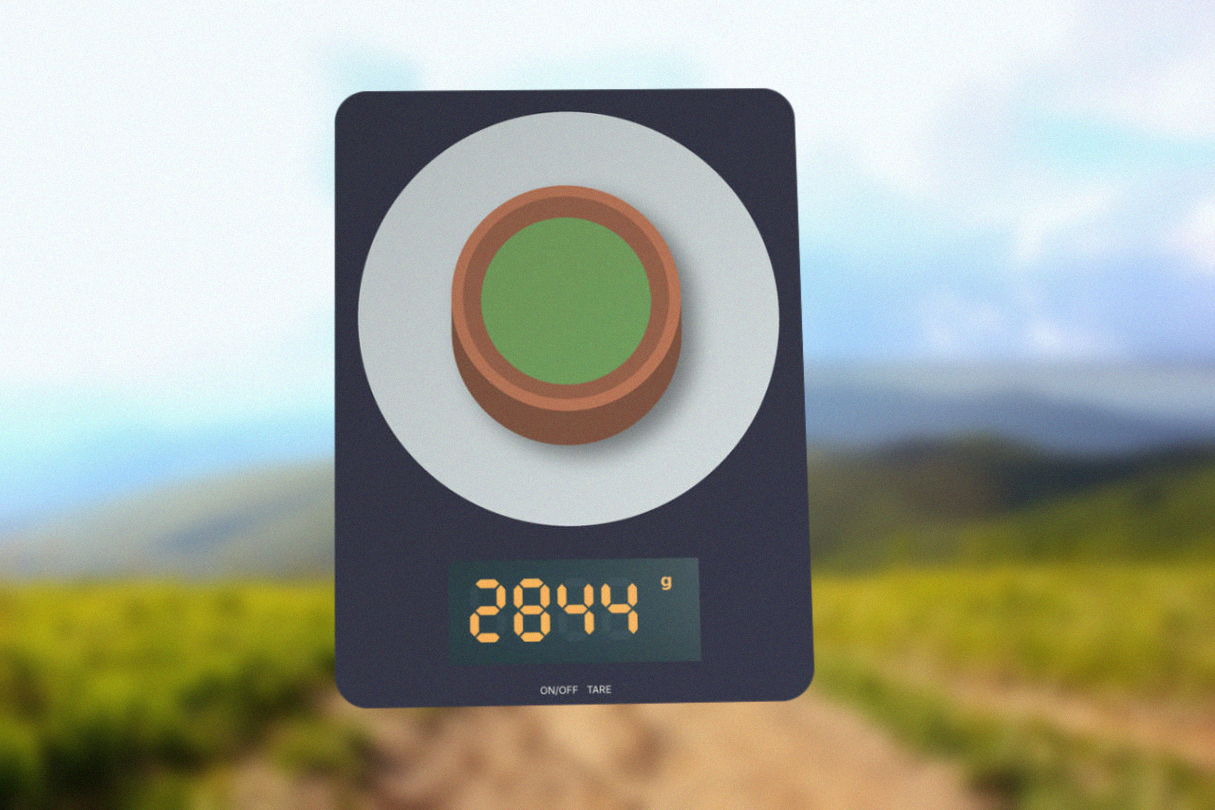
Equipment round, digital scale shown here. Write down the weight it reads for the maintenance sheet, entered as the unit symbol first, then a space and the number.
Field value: g 2844
